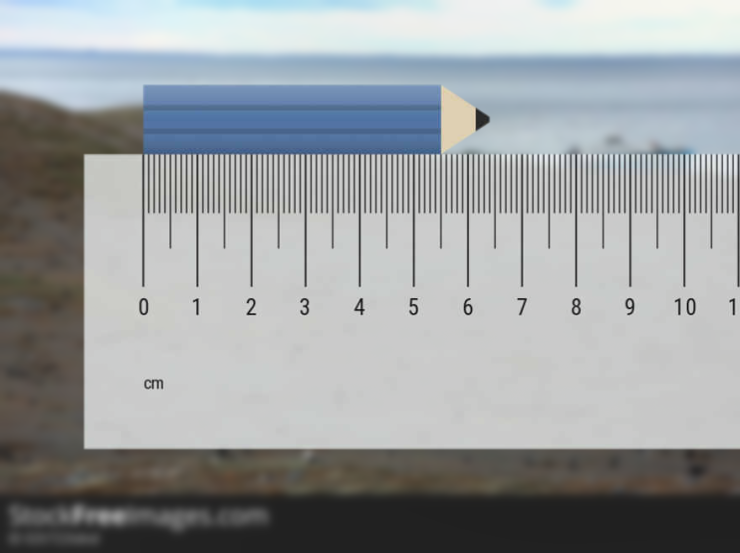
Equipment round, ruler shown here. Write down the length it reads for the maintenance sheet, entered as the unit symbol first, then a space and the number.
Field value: cm 6.4
